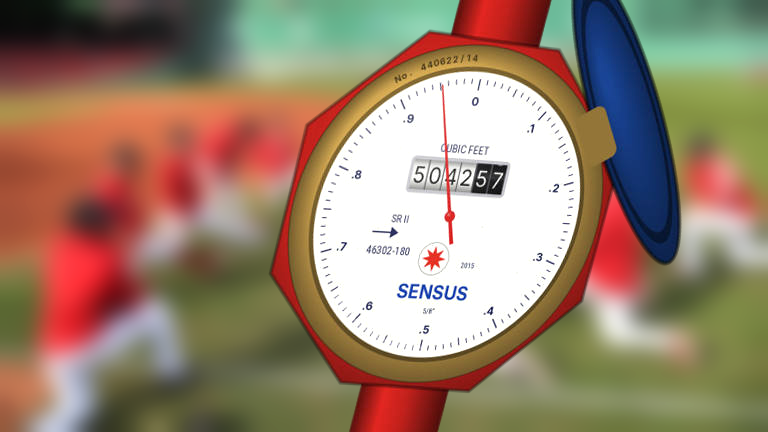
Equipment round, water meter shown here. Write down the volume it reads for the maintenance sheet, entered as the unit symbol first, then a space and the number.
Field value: ft³ 504256.95
